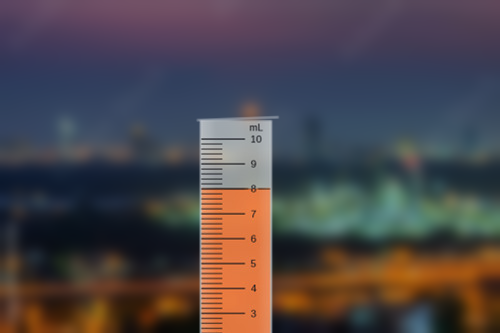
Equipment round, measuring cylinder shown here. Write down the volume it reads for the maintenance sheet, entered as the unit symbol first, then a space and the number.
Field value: mL 8
